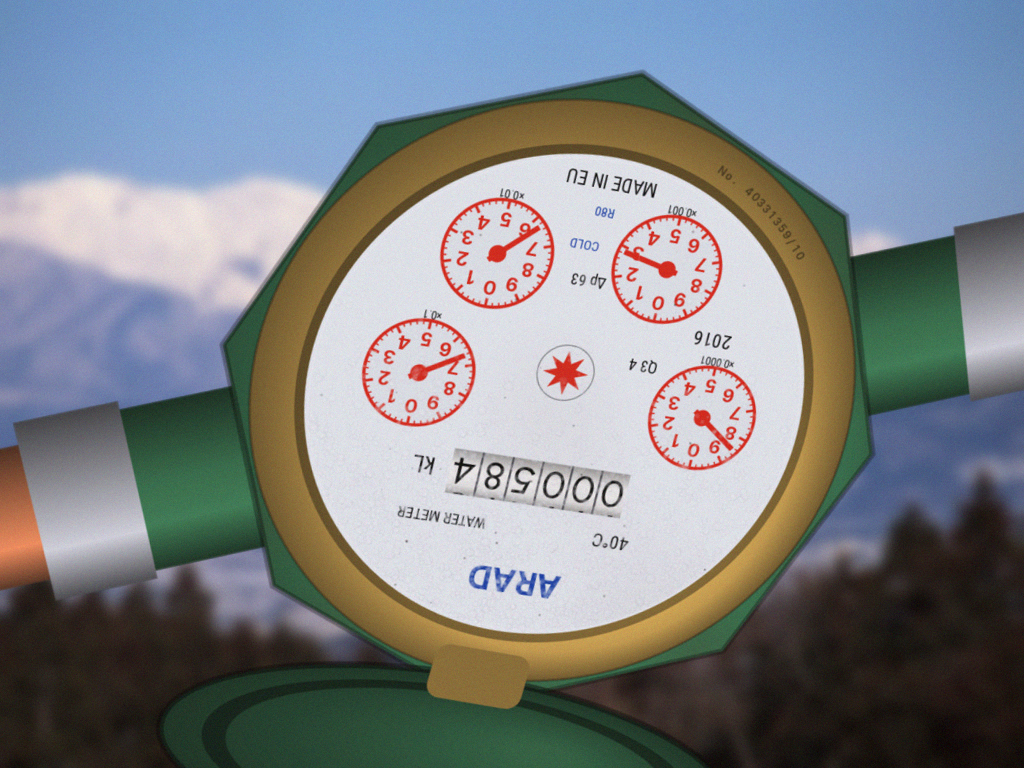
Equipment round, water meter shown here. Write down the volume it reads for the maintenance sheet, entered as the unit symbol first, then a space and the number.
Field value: kL 584.6628
